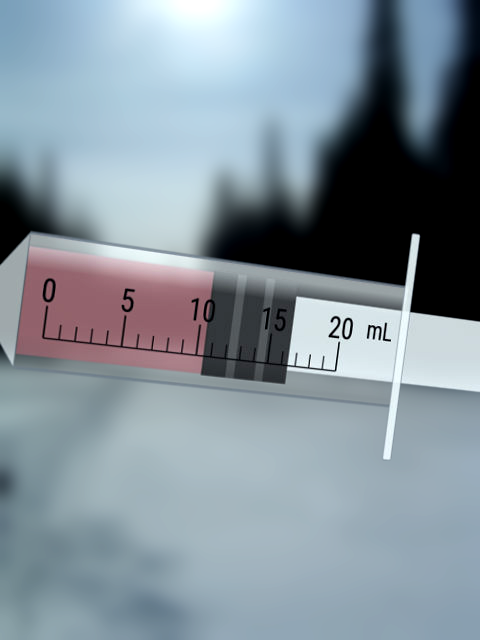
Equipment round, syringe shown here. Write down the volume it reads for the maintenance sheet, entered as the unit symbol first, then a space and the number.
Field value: mL 10.5
